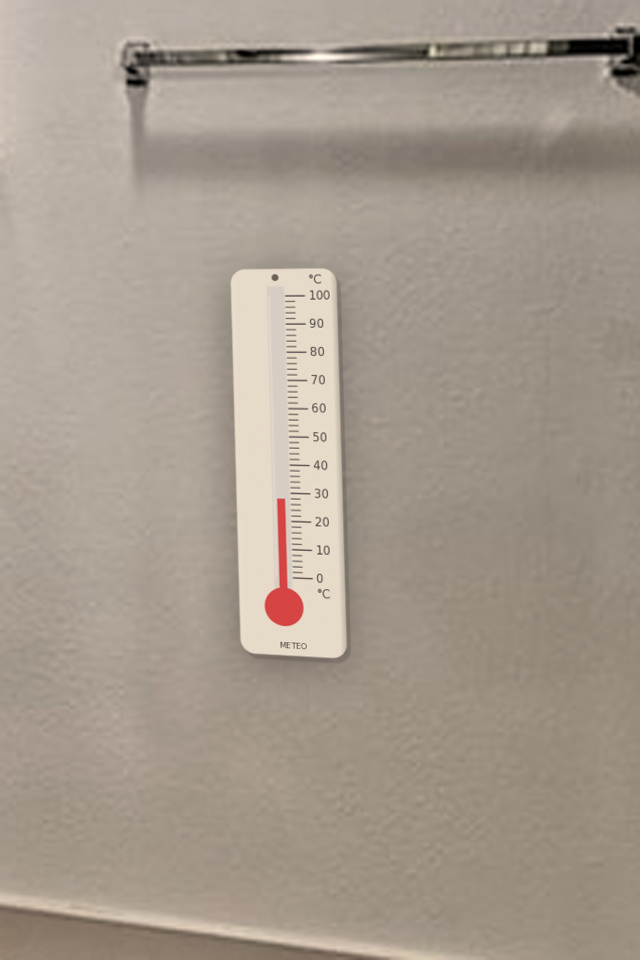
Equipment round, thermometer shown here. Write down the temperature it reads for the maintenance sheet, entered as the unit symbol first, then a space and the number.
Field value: °C 28
